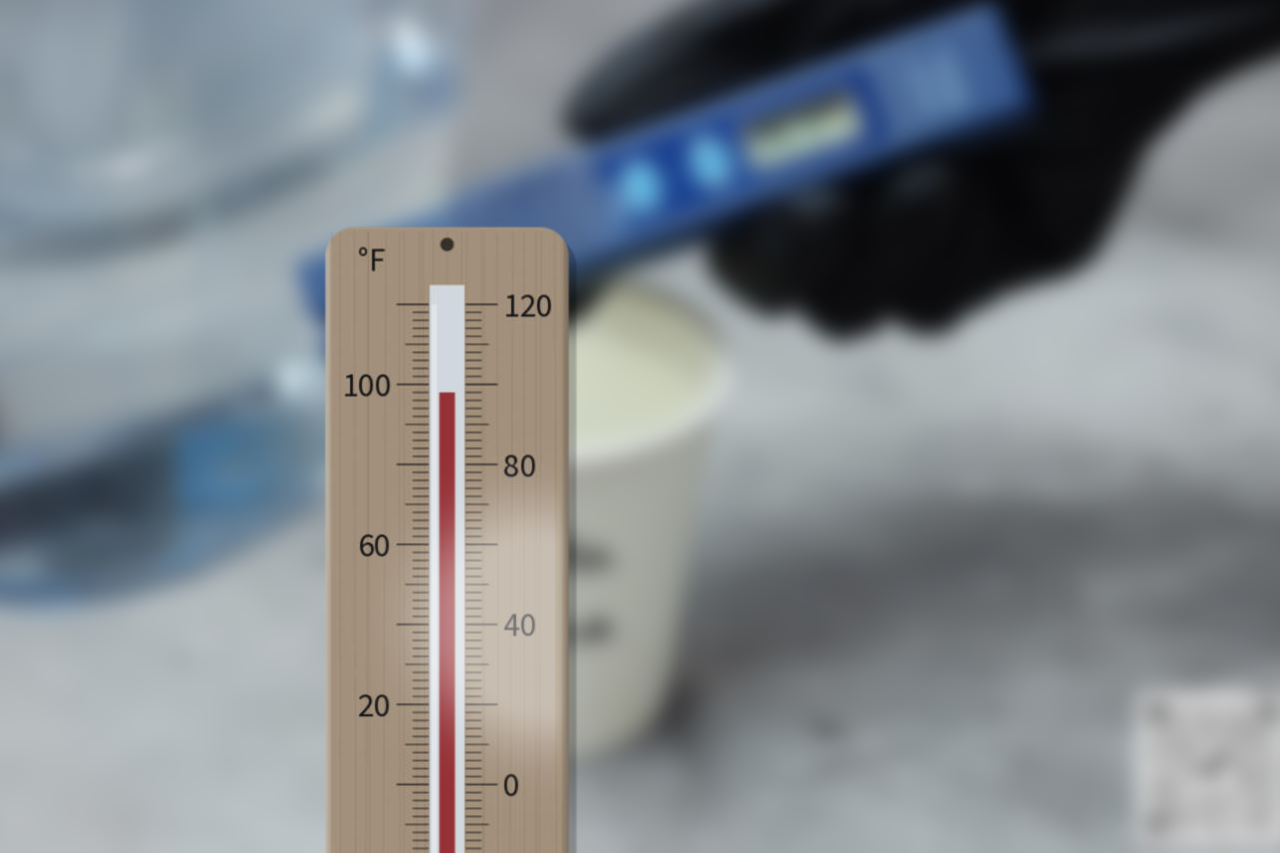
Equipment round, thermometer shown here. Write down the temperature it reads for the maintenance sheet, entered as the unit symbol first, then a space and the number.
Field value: °F 98
